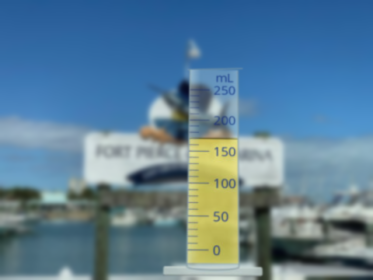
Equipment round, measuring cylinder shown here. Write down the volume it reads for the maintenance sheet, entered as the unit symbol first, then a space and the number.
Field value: mL 170
